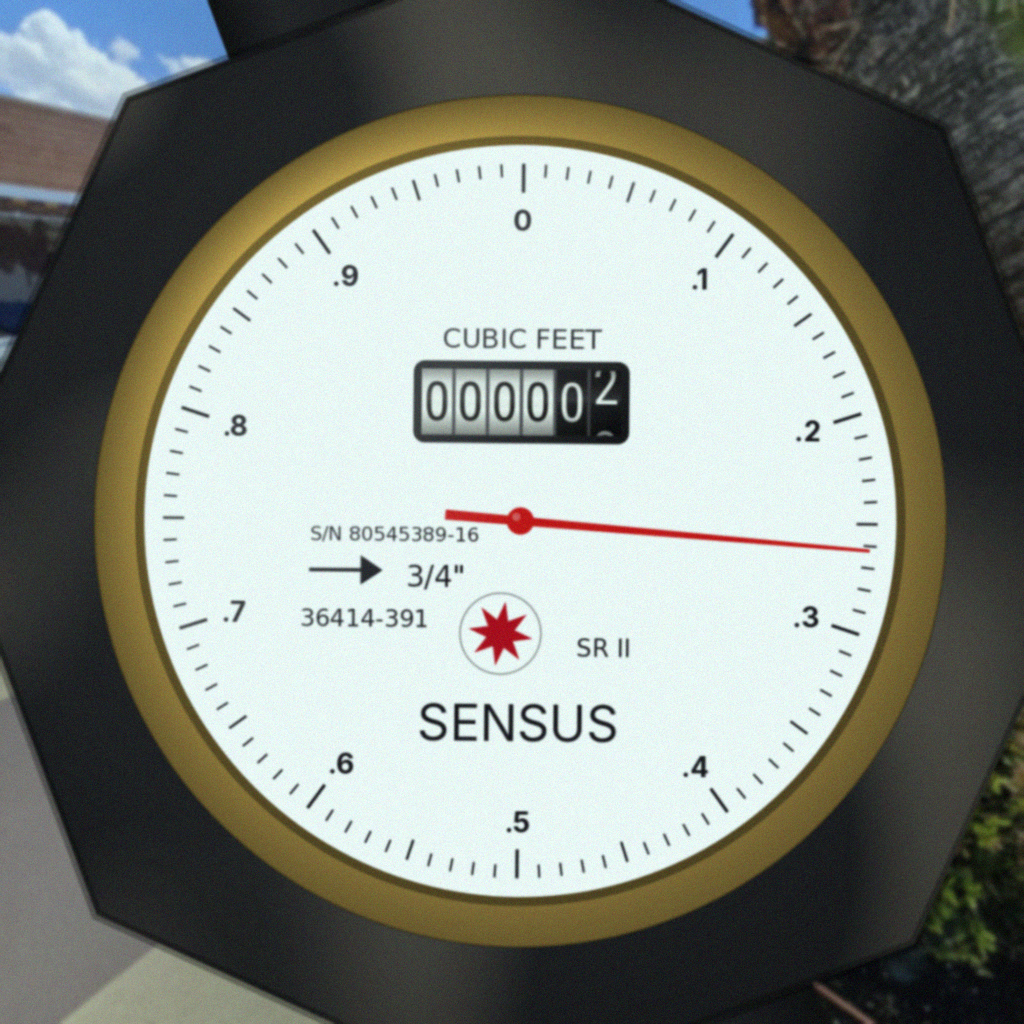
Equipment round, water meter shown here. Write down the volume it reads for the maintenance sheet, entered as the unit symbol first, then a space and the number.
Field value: ft³ 2.26
